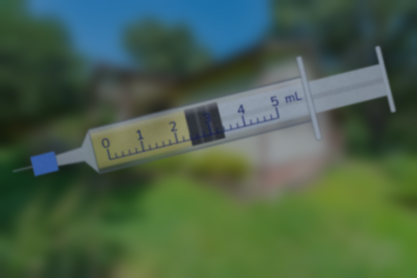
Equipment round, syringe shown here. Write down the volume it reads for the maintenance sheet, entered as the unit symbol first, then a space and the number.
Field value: mL 2.4
